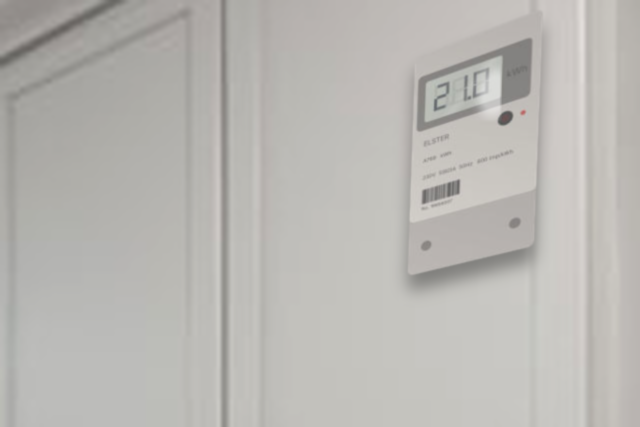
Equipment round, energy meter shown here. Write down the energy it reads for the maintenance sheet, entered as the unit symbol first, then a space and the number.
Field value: kWh 21.0
